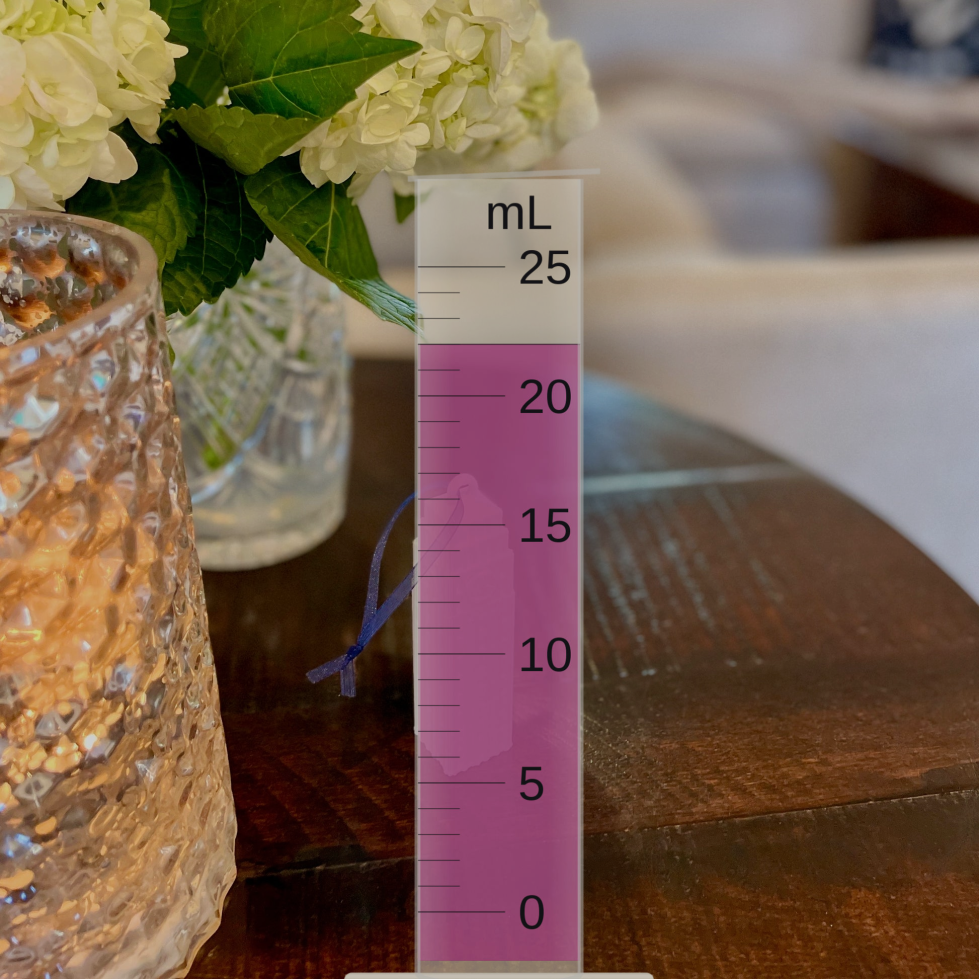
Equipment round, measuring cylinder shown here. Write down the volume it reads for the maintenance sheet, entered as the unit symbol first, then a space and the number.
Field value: mL 22
